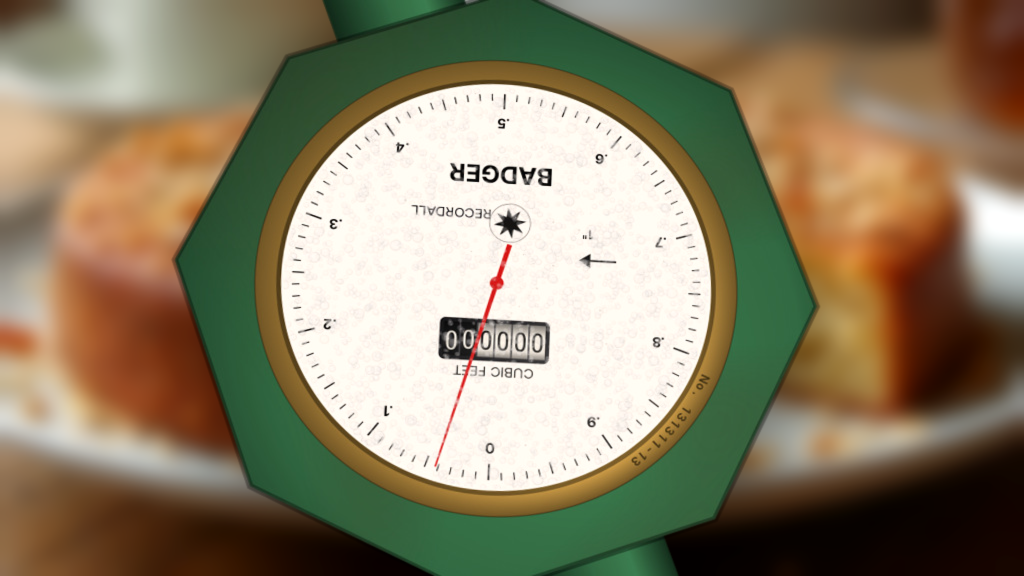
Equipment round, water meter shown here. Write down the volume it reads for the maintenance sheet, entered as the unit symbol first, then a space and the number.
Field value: ft³ 0.04
